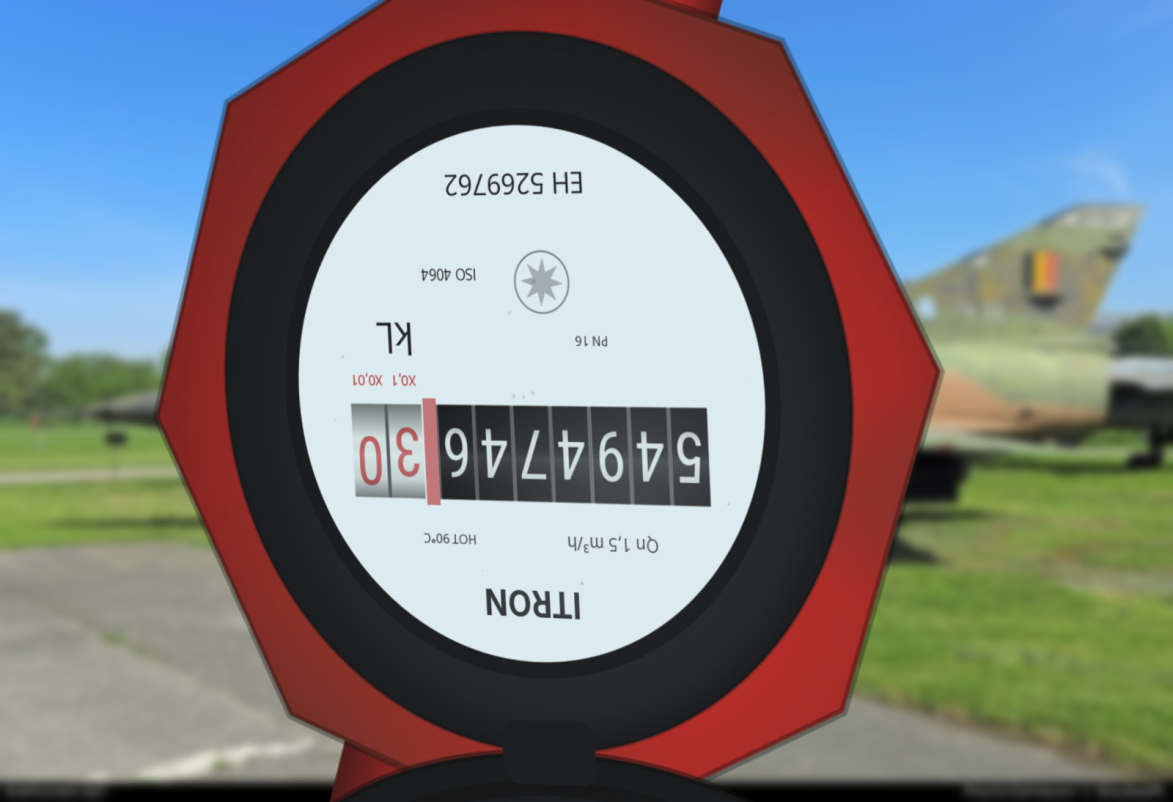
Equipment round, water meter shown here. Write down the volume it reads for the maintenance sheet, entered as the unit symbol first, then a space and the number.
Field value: kL 5494746.30
